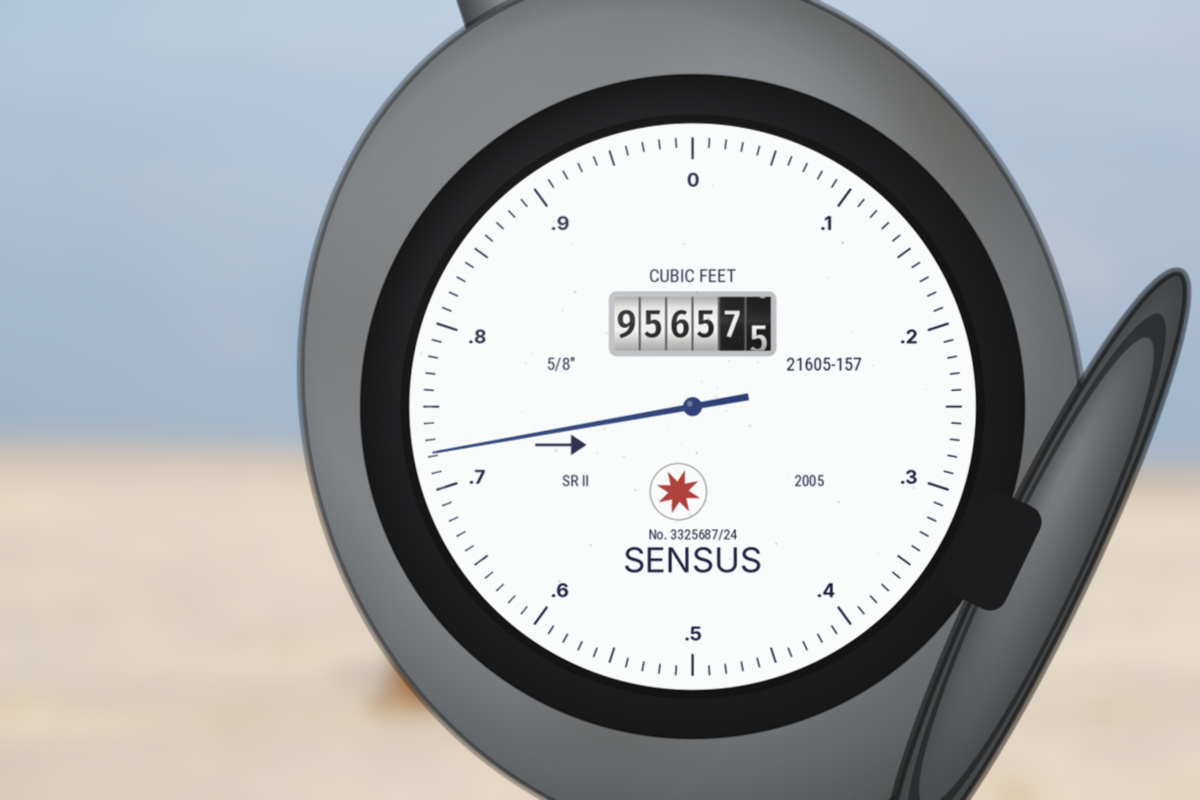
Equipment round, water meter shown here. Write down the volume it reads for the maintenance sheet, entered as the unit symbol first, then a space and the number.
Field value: ft³ 956574.72
